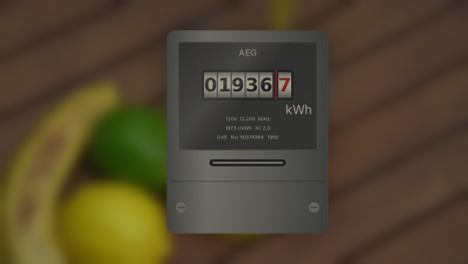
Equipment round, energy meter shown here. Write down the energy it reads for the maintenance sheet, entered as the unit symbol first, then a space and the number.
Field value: kWh 1936.7
